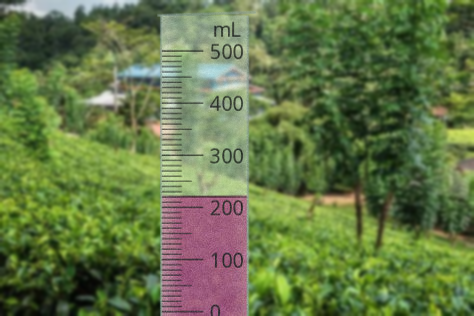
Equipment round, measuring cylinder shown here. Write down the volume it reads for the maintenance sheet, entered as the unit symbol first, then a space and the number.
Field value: mL 220
